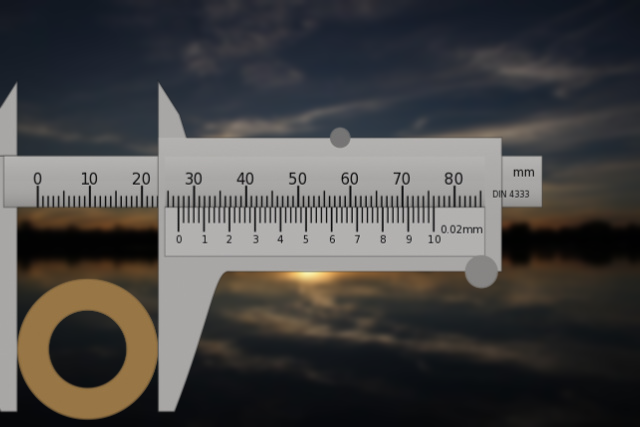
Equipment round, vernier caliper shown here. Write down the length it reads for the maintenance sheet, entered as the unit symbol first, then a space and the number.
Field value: mm 27.0
